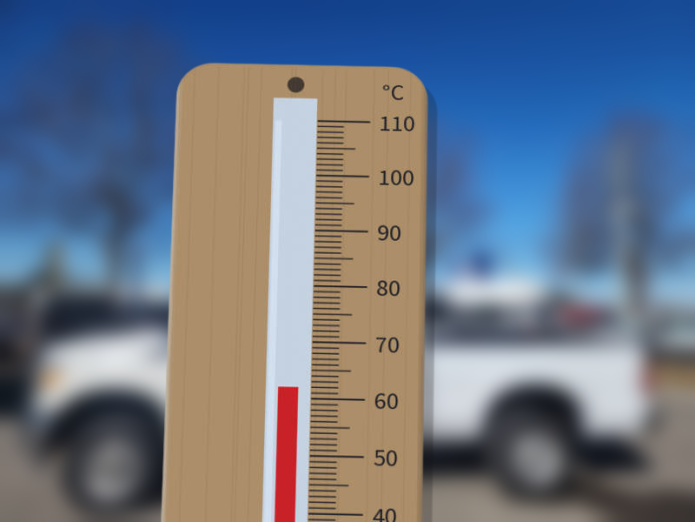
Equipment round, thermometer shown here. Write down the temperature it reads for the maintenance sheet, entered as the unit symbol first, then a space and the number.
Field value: °C 62
